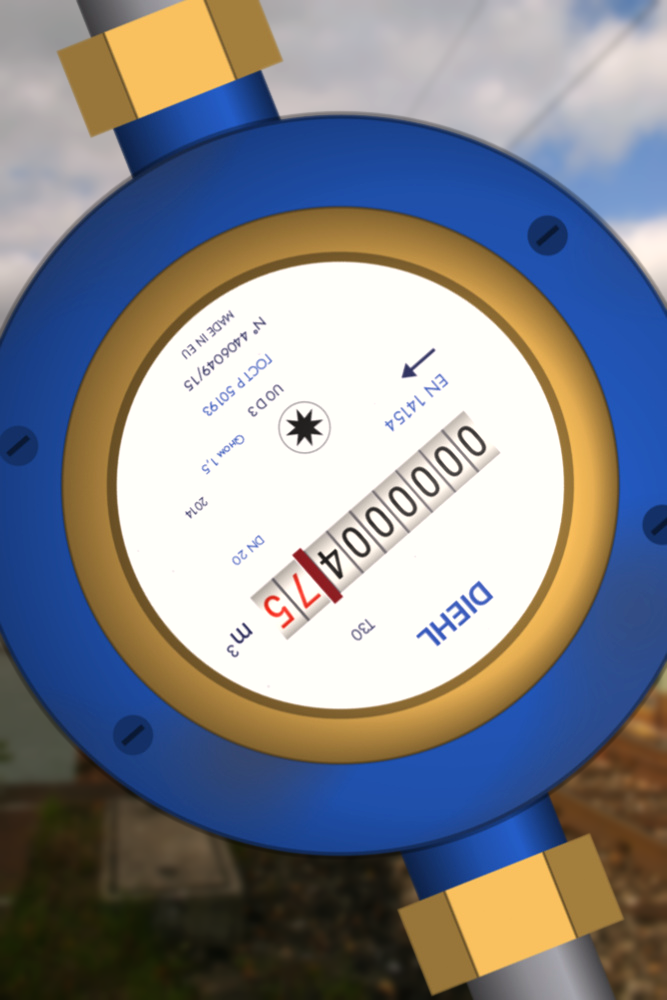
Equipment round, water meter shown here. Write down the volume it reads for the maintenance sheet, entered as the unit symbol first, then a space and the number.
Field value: m³ 4.75
